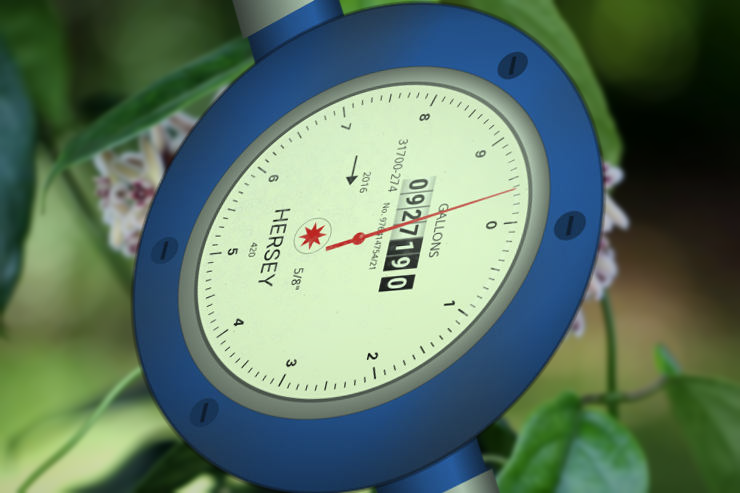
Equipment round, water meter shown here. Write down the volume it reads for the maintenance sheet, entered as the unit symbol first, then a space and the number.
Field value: gal 927189.6
